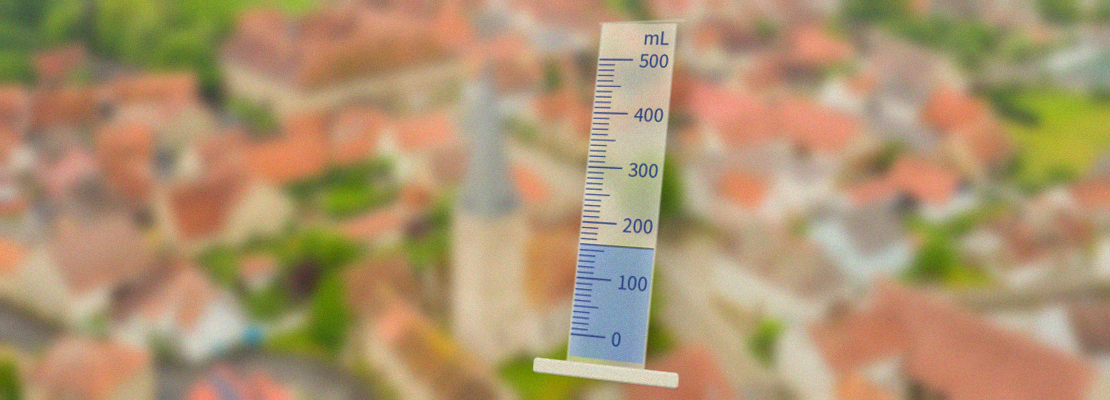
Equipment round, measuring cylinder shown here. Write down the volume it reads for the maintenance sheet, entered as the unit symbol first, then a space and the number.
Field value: mL 160
